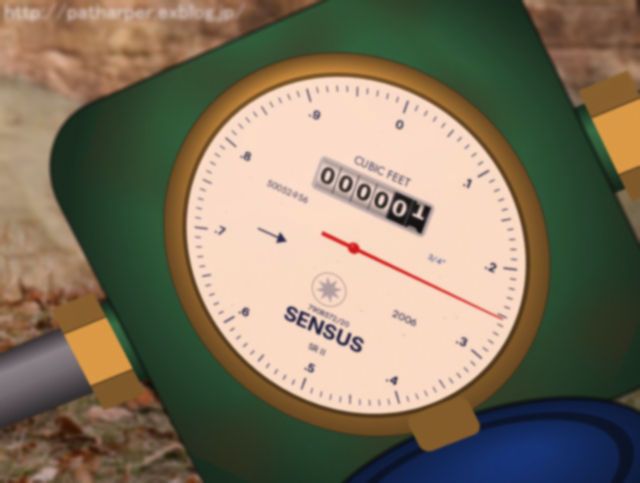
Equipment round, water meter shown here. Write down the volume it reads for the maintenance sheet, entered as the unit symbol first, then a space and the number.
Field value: ft³ 1.25
